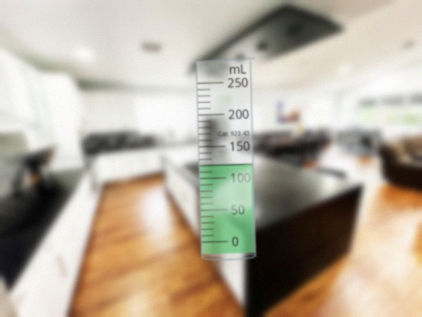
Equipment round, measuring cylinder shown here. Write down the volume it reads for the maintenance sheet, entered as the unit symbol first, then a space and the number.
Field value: mL 120
